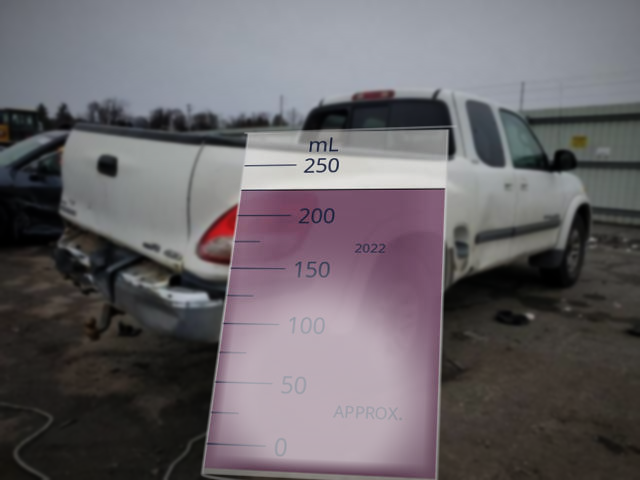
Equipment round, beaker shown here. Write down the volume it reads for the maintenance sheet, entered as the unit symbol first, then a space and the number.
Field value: mL 225
